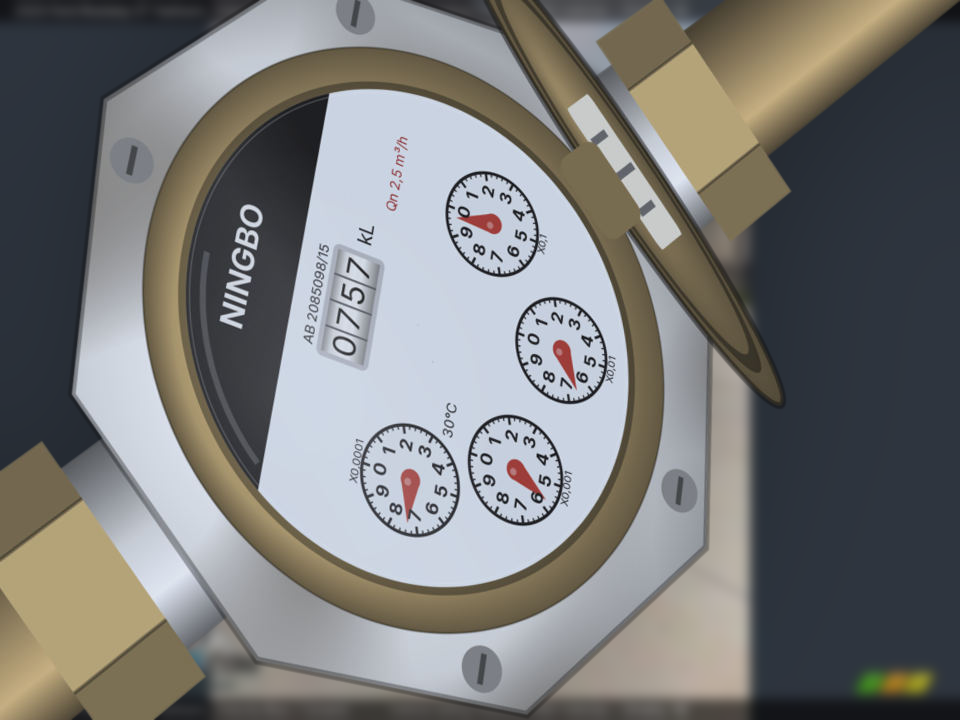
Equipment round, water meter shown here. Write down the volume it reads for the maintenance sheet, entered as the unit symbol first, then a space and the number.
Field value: kL 756.9657
